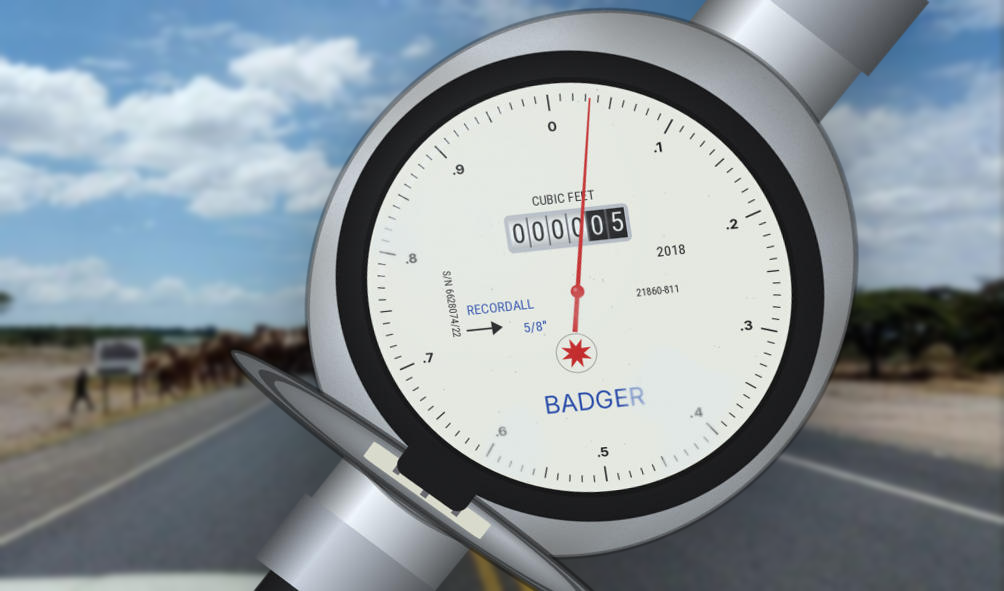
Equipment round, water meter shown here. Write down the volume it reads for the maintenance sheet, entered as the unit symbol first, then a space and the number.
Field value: ft³ 5.03
